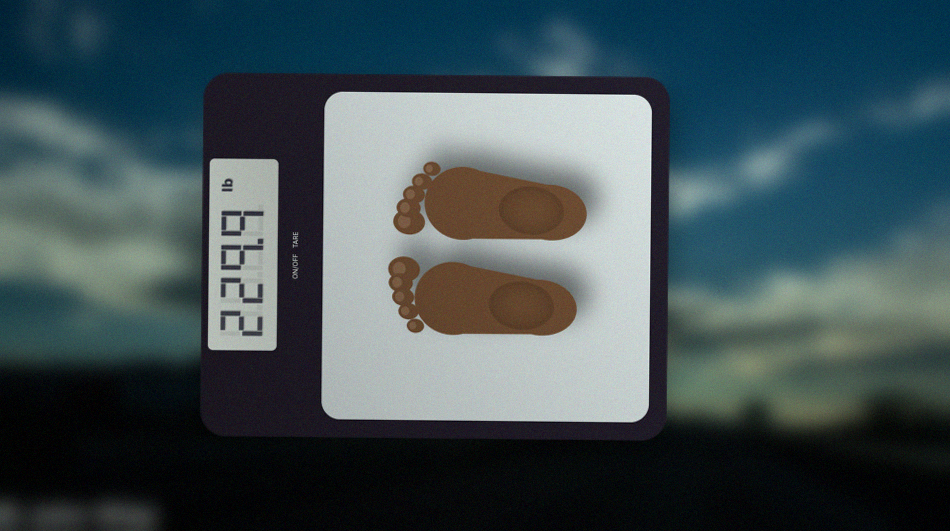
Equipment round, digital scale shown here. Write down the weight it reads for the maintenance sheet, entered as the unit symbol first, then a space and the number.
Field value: lb 229.9
